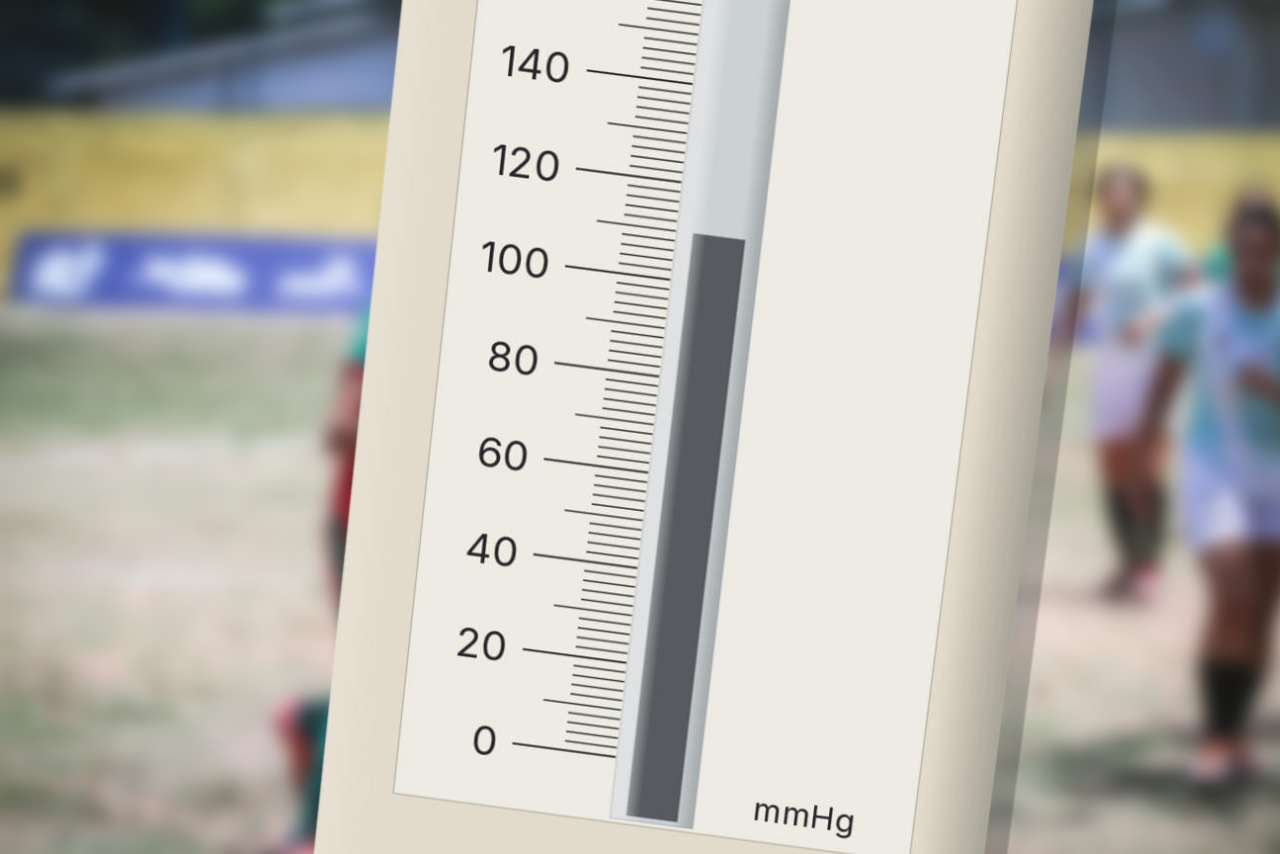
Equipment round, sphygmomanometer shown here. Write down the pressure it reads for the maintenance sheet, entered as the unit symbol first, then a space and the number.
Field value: mmHg 110
